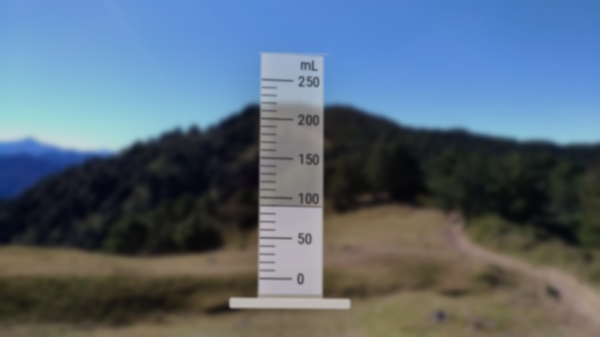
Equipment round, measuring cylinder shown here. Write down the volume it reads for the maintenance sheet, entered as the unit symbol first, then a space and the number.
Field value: mL 90
